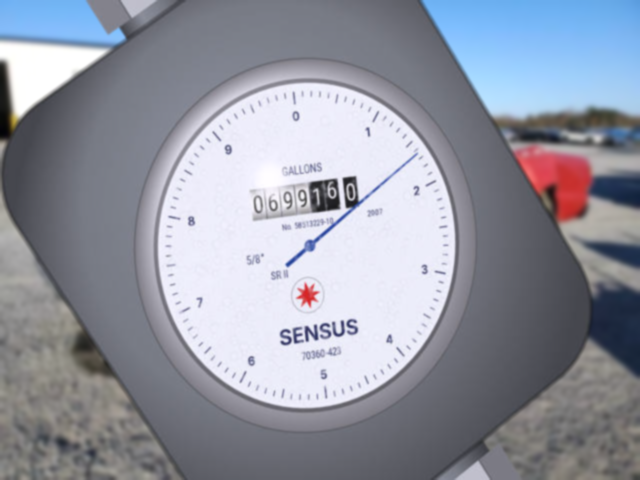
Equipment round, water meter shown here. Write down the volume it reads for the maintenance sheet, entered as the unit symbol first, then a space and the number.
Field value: gal 699161.6
